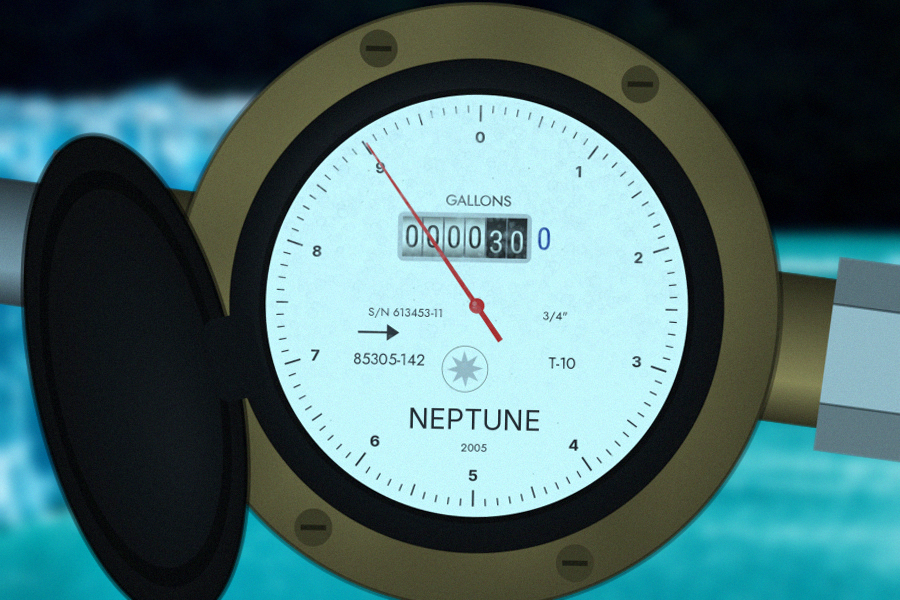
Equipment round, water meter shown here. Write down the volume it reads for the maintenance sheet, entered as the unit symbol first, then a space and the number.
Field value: gal 299.0
